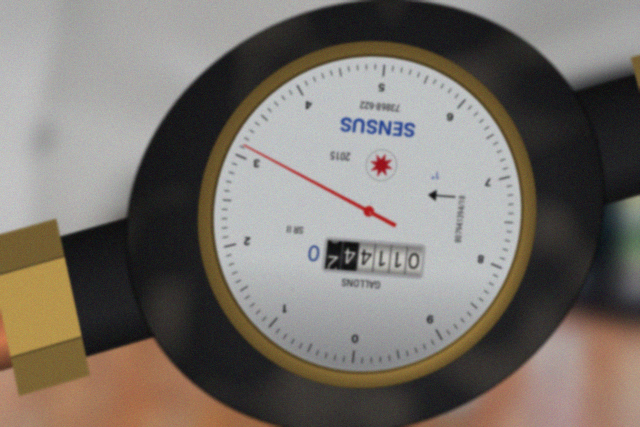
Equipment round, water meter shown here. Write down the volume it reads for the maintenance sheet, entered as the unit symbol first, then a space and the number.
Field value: gal 114423.1
